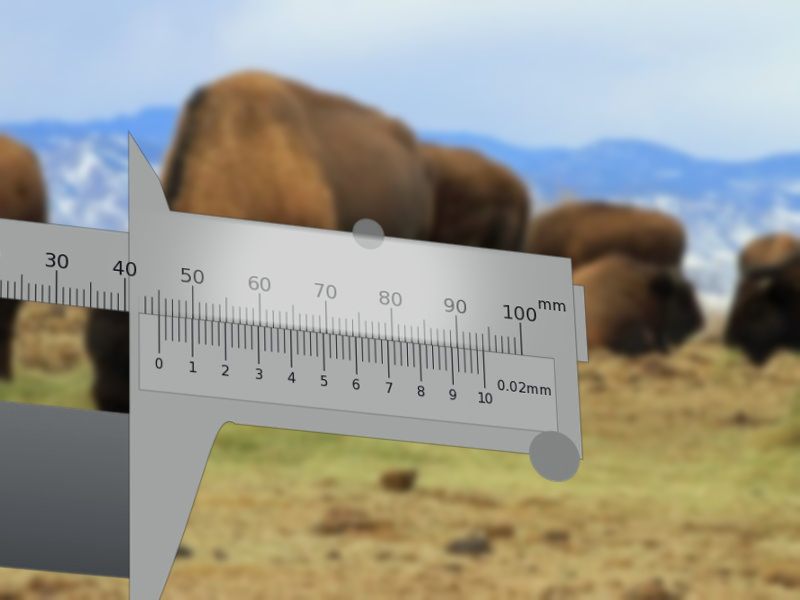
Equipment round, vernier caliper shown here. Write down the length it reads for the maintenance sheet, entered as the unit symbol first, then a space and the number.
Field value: mm 45.0
